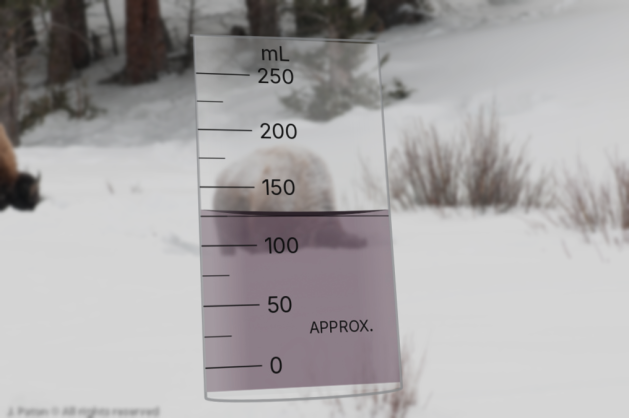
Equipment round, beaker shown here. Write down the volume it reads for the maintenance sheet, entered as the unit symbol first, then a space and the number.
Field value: mL 125
